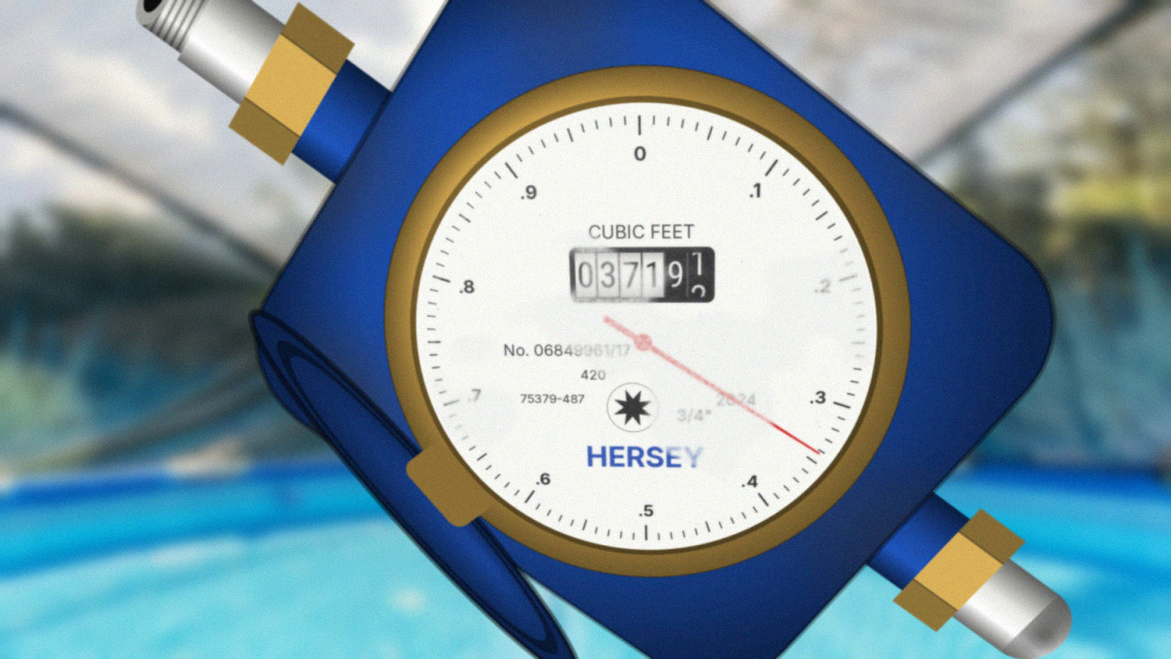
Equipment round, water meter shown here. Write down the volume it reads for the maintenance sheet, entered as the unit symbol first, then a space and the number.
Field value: ft³ 37191.34
